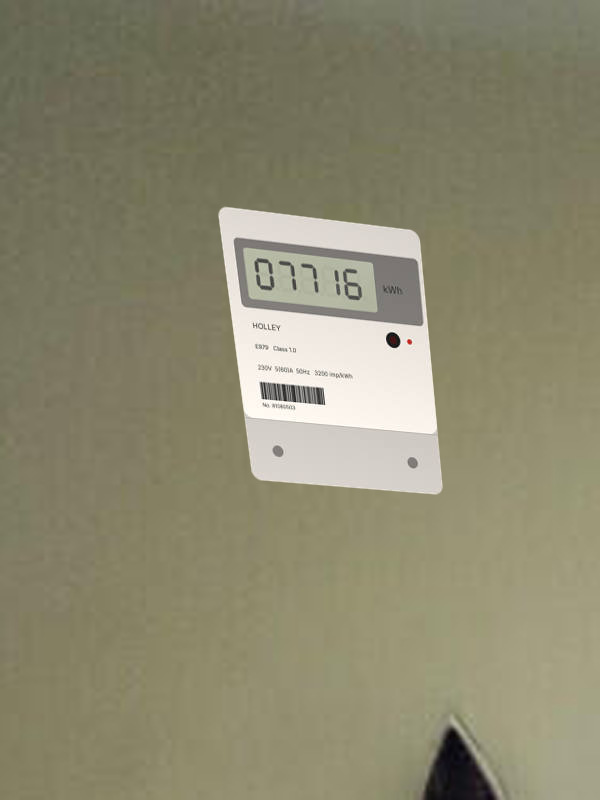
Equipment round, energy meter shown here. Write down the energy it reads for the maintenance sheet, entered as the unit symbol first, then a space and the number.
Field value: kWh 7716
